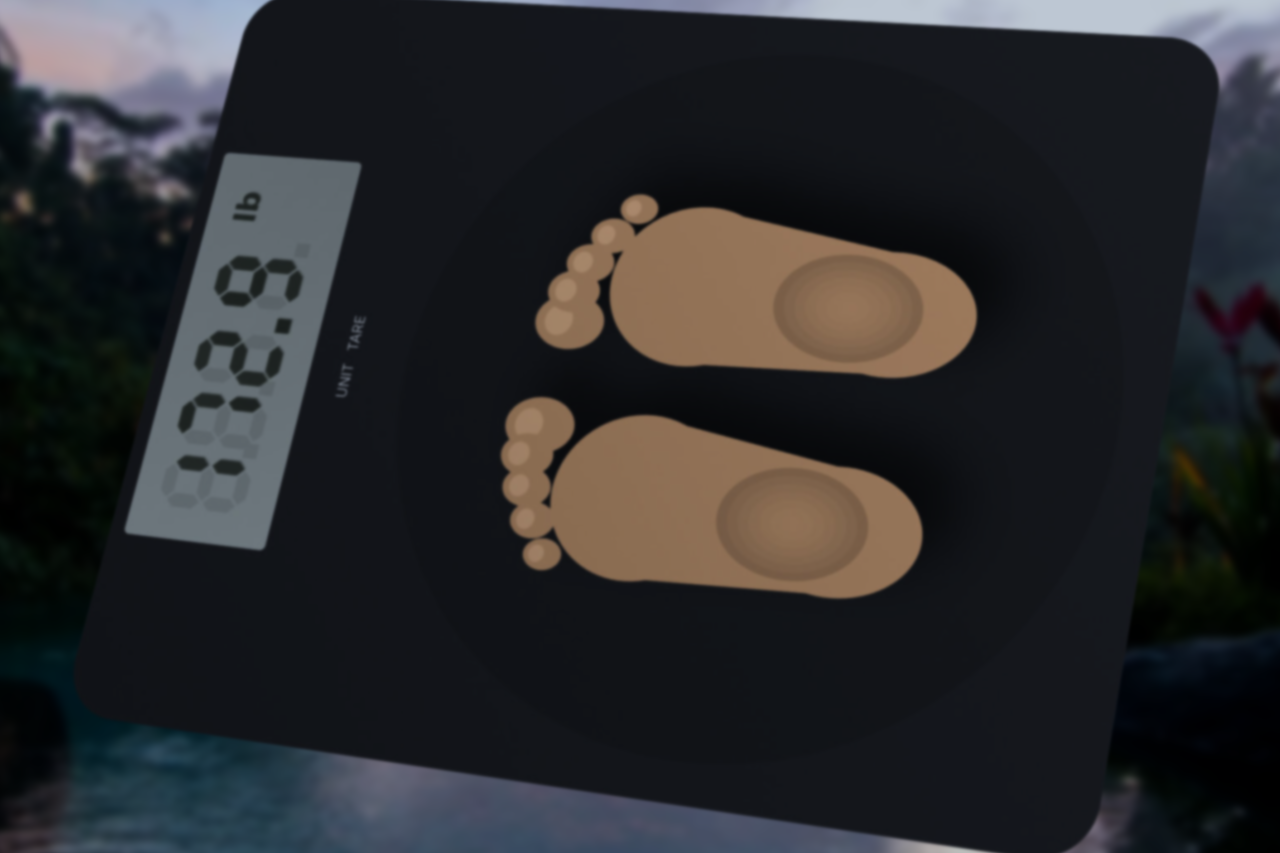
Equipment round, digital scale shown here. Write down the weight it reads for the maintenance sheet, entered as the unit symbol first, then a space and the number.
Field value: lb 172.9
